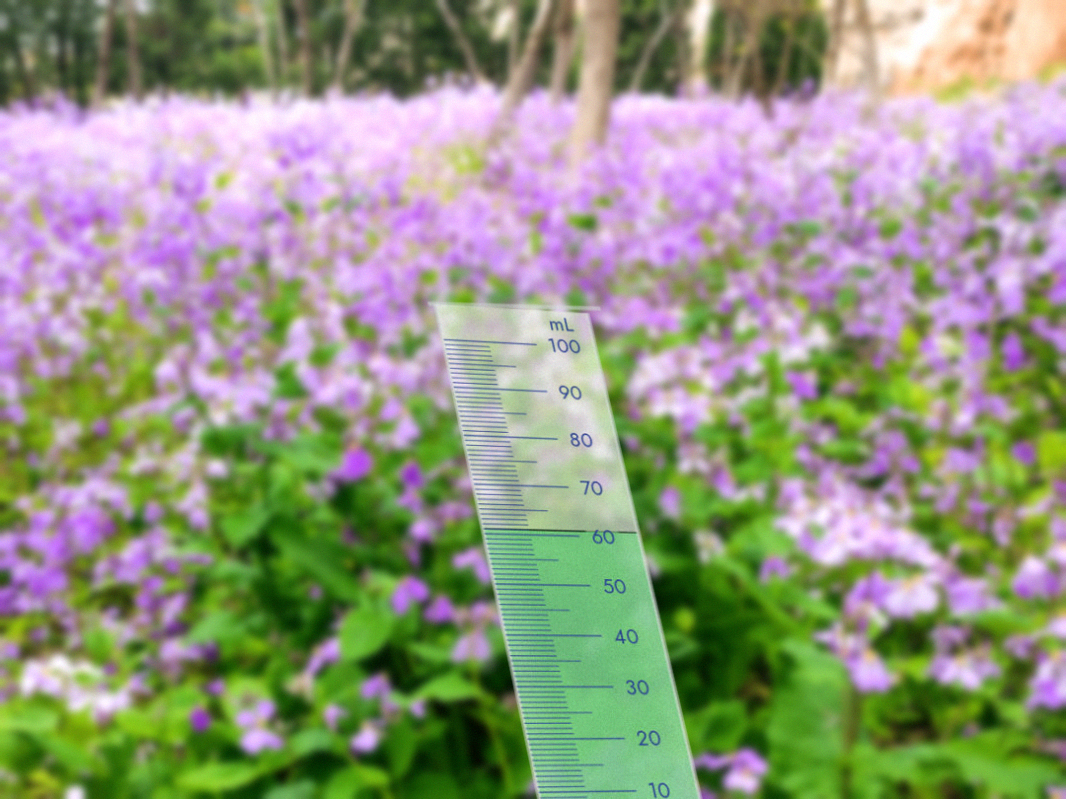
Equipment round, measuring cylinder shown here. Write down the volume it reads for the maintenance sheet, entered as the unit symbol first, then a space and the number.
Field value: mL 61
